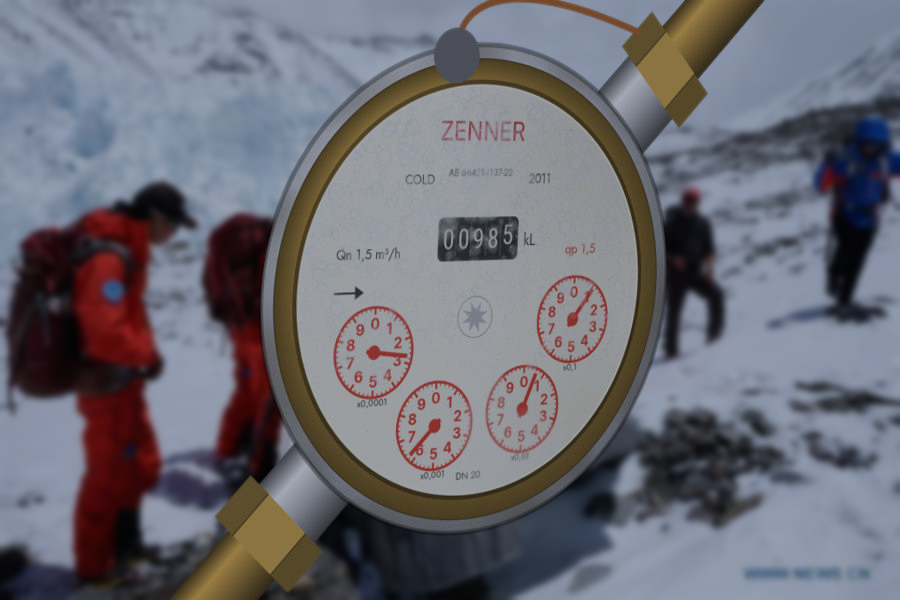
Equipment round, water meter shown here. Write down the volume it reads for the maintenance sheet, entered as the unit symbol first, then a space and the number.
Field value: kL 985.1062
